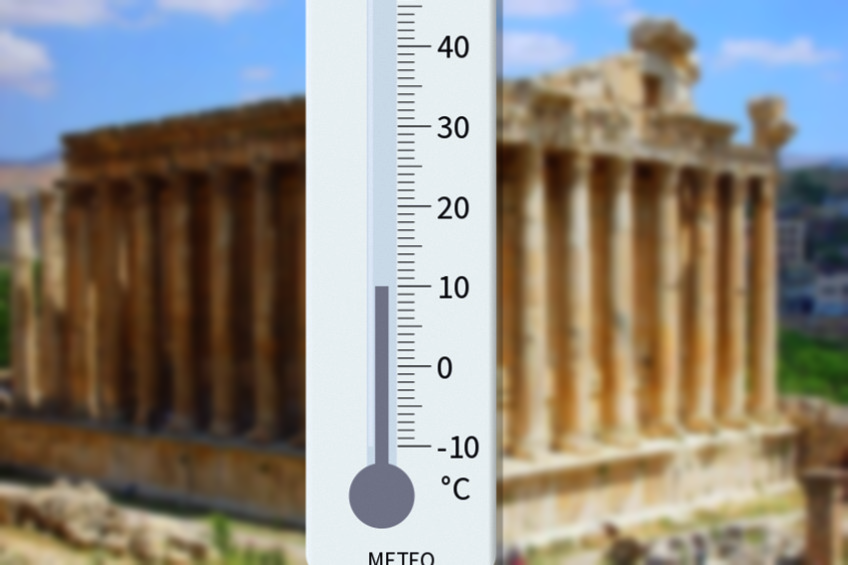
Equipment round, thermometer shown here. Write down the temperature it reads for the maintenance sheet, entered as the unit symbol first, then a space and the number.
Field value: °C 10
